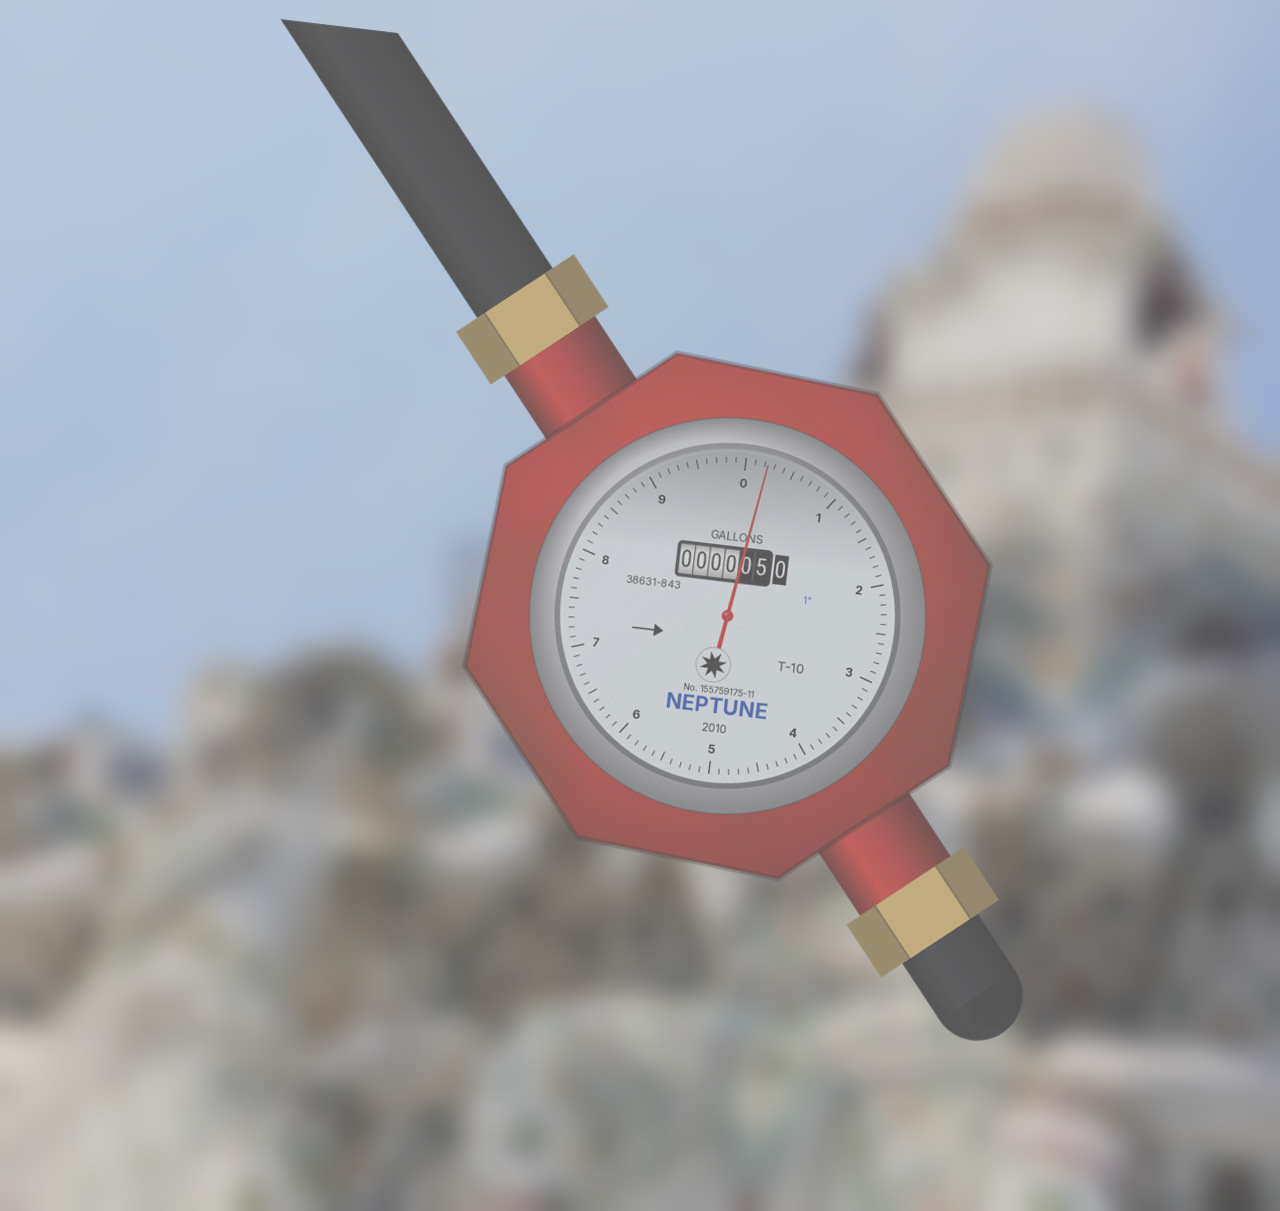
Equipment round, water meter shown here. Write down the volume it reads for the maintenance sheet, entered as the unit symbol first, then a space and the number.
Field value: gal 50.2
